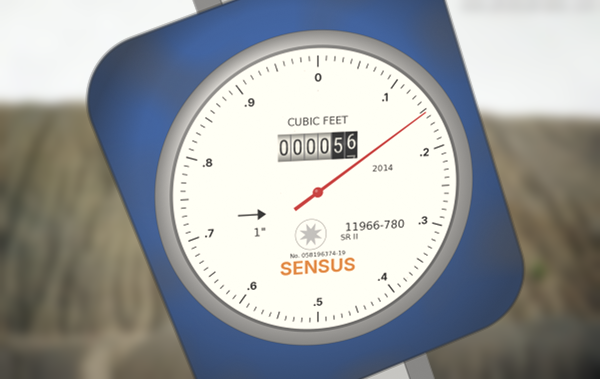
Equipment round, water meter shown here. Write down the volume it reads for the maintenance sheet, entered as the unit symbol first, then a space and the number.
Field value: ft³ 56.15
